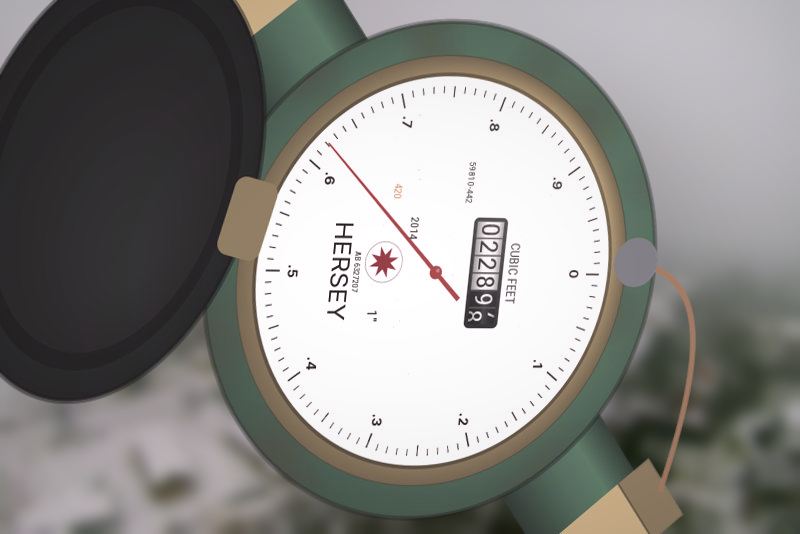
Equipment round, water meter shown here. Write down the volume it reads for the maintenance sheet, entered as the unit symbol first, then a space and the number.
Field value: ft³ 22897.62
